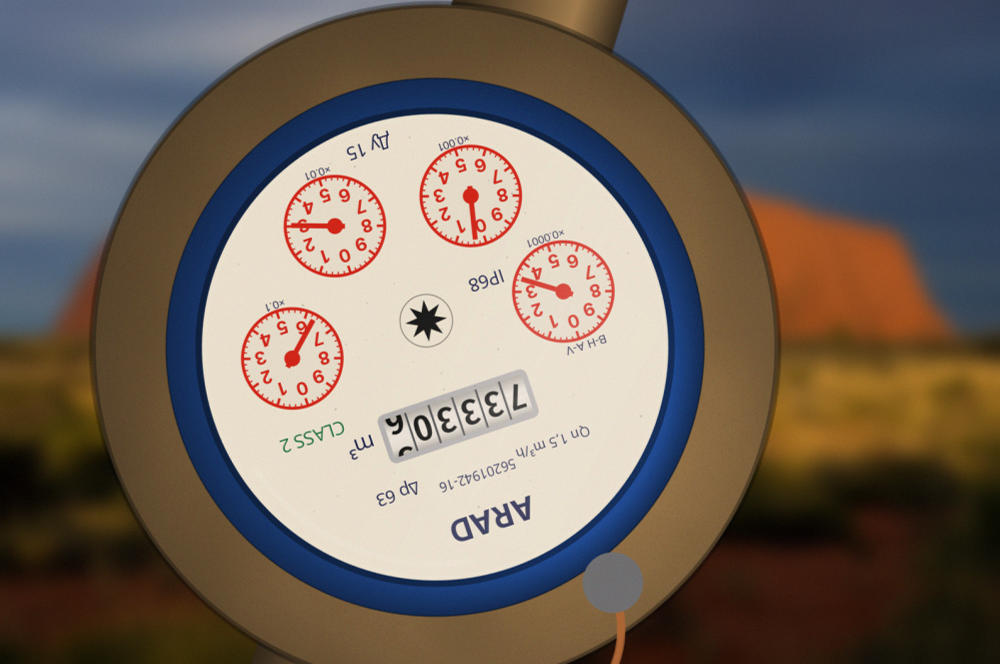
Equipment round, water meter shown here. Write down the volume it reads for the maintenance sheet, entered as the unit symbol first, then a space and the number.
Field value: m³ 733305.6303
